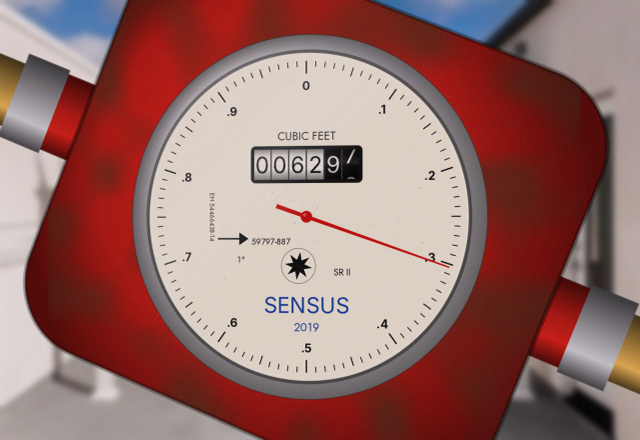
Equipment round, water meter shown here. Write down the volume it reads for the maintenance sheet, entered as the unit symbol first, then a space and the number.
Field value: ft³ 6297.30
